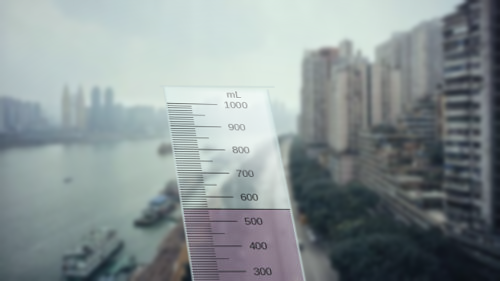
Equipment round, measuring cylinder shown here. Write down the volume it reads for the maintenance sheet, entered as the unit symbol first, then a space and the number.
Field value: mL 550
